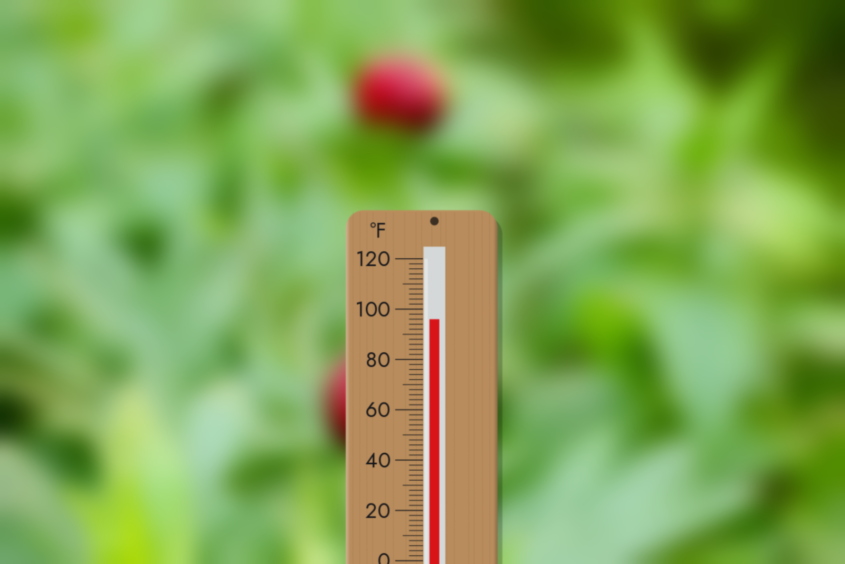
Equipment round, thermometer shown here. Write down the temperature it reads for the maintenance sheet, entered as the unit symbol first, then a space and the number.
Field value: °F 96
